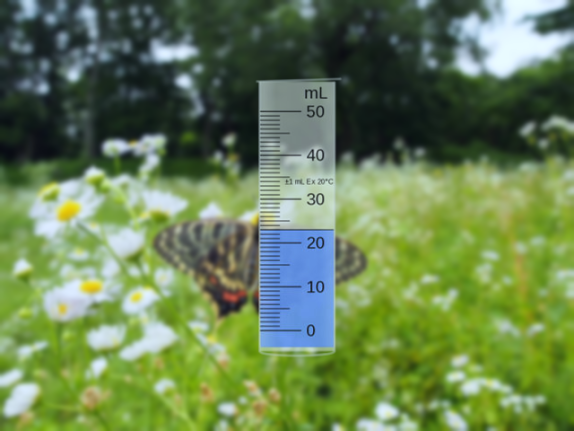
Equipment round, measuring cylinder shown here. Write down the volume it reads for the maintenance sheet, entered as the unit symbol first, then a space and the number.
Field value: mL 23
